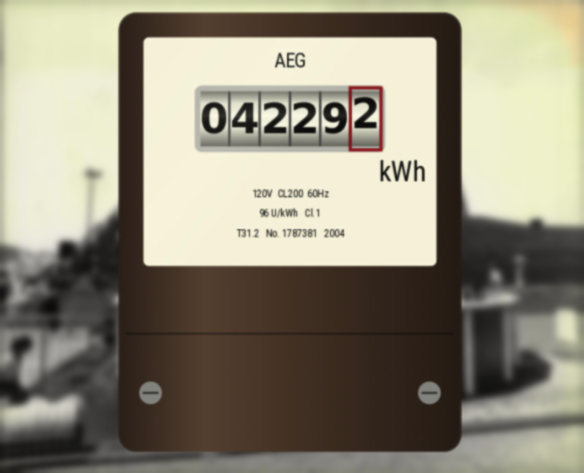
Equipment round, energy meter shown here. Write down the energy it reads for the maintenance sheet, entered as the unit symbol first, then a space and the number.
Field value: kWh 4229.2
